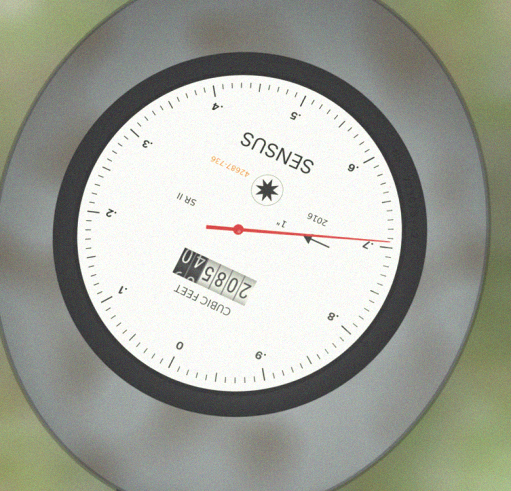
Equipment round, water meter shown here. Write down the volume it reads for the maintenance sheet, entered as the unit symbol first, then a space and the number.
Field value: ft³ 208539.69
